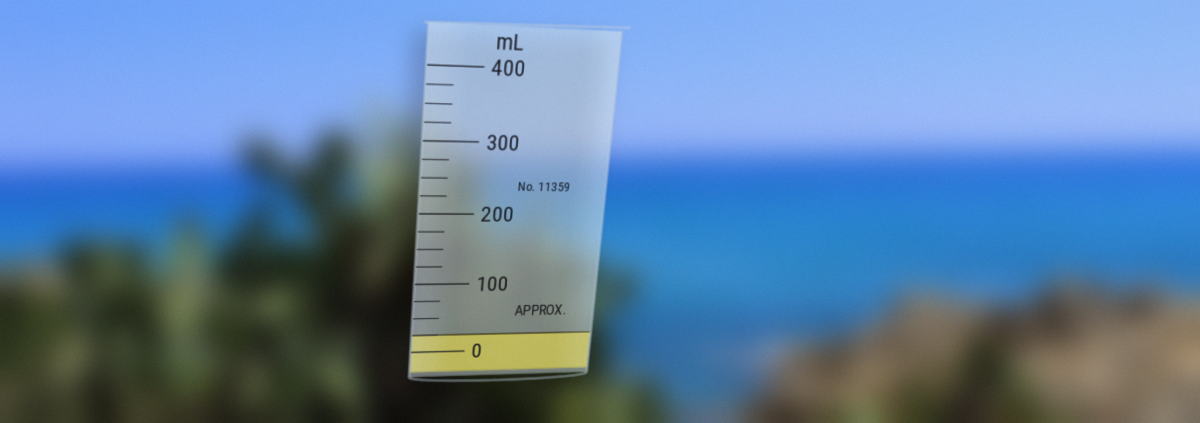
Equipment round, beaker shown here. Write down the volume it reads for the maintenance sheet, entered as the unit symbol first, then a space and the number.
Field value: mL 25
